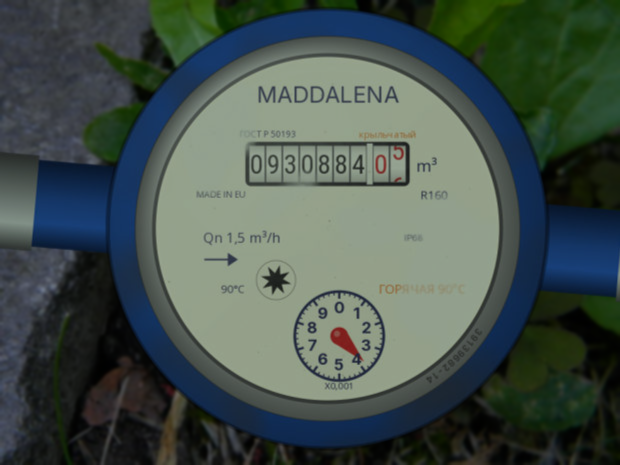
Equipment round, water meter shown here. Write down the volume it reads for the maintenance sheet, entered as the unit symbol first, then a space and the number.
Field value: m³ 930884.053
